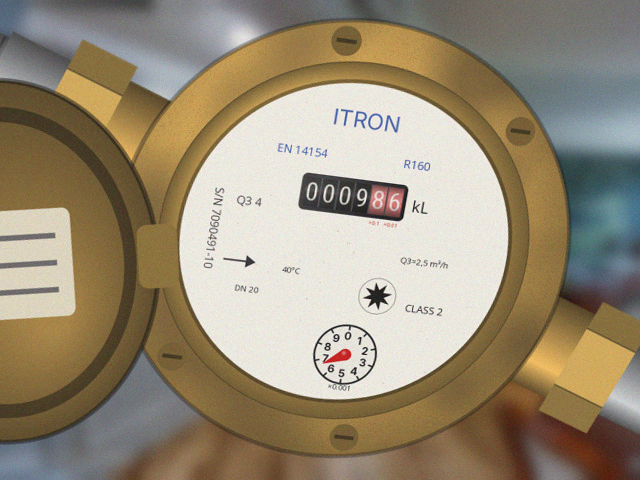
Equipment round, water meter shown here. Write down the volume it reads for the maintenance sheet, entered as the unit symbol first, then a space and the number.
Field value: kL 9.866
